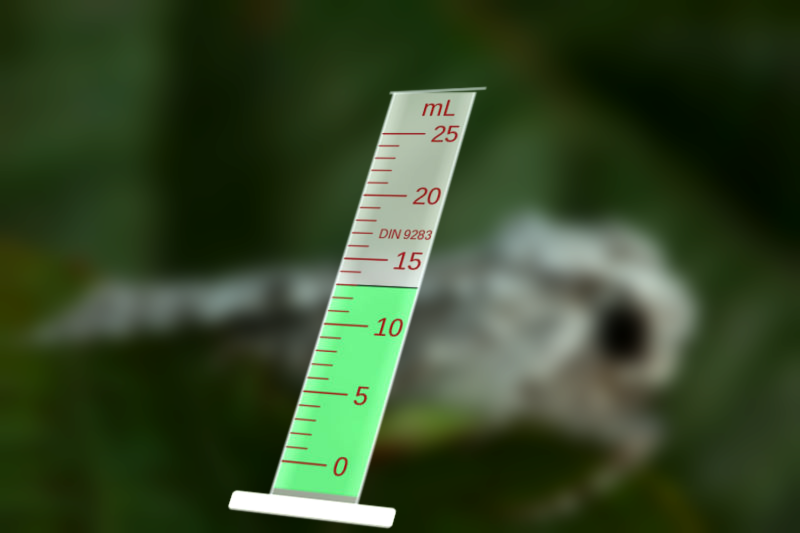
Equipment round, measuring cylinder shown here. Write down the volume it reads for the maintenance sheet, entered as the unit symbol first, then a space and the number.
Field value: mL 13
